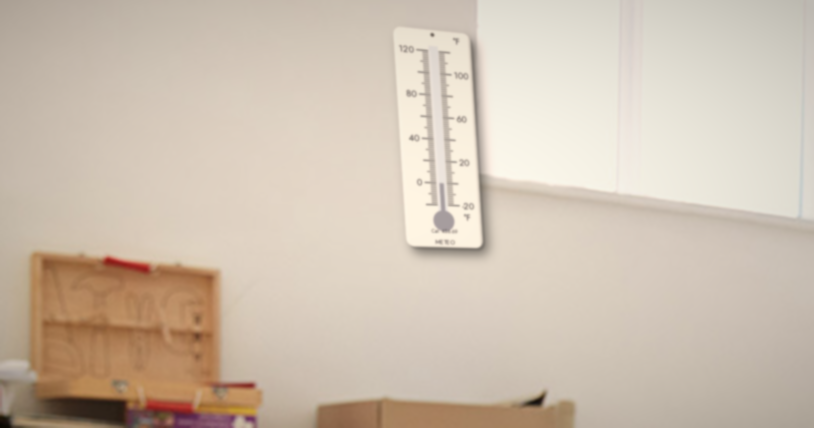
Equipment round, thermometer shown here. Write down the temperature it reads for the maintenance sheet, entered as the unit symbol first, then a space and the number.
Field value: °F 0
